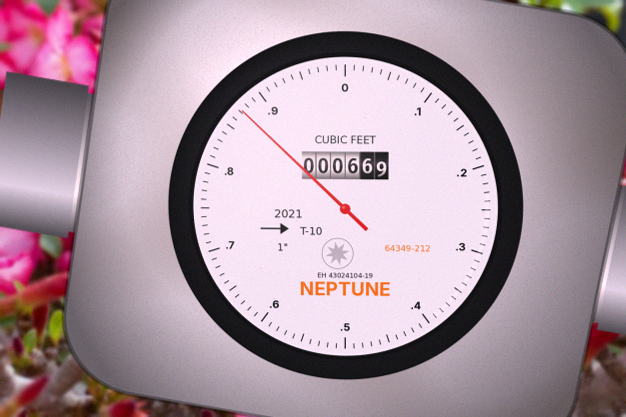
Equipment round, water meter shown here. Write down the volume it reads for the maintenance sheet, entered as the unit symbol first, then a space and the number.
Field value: ft³ 668.87
